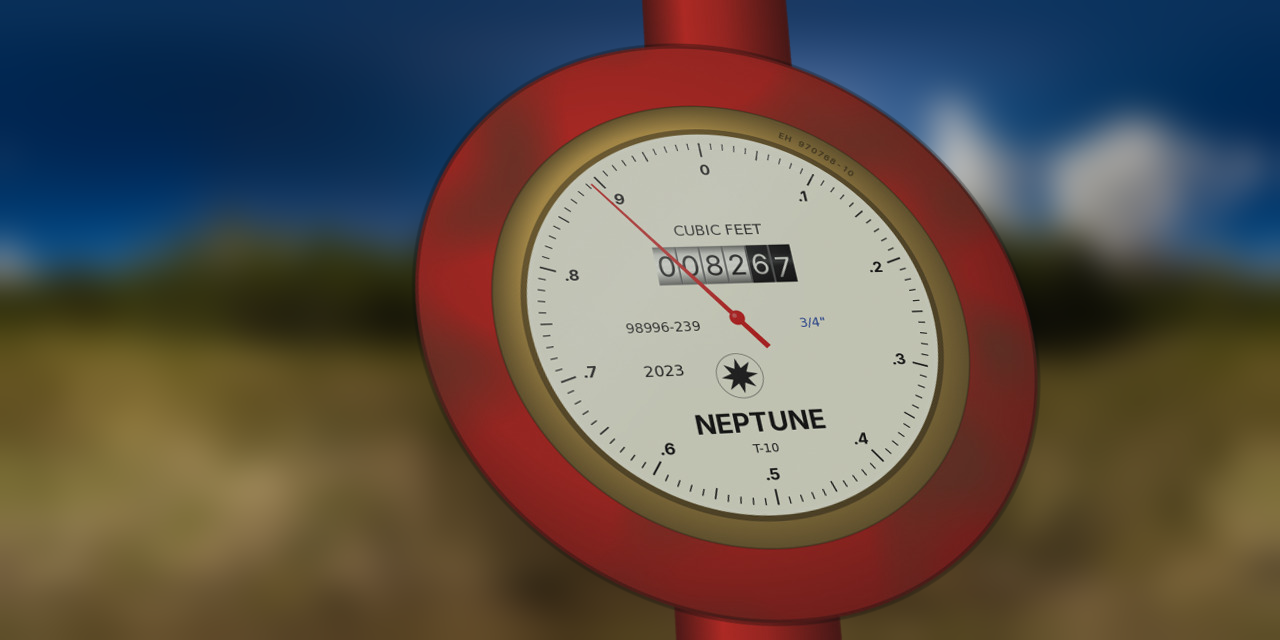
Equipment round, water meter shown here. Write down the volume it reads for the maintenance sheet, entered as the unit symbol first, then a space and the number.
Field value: ft³ 8266.89
